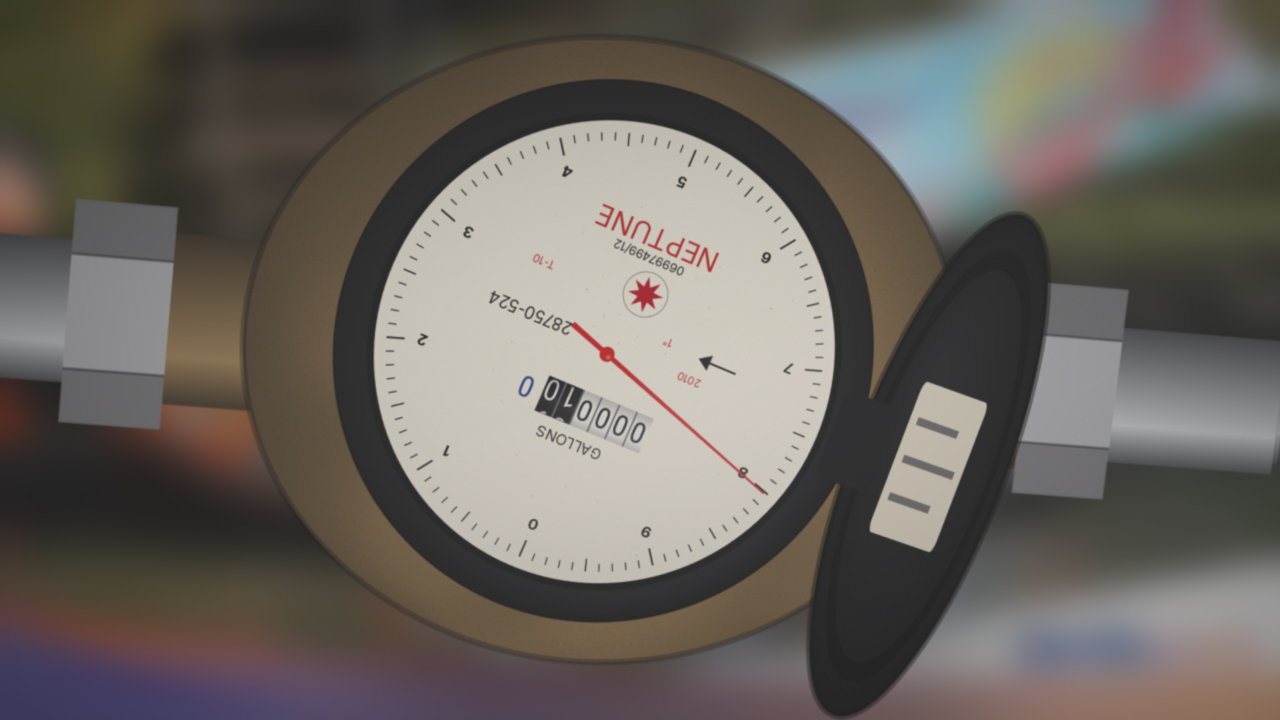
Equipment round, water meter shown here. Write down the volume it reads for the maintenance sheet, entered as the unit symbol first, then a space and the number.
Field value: gal 98.0
